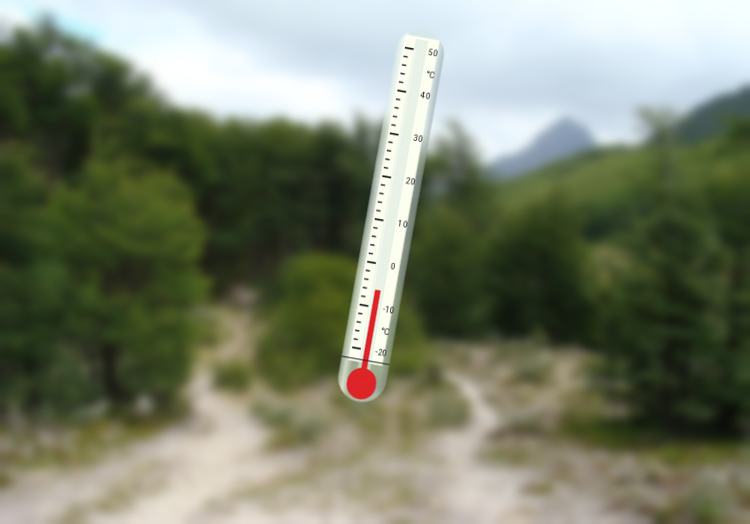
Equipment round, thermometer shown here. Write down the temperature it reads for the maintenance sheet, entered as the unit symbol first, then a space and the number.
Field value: °C -6
